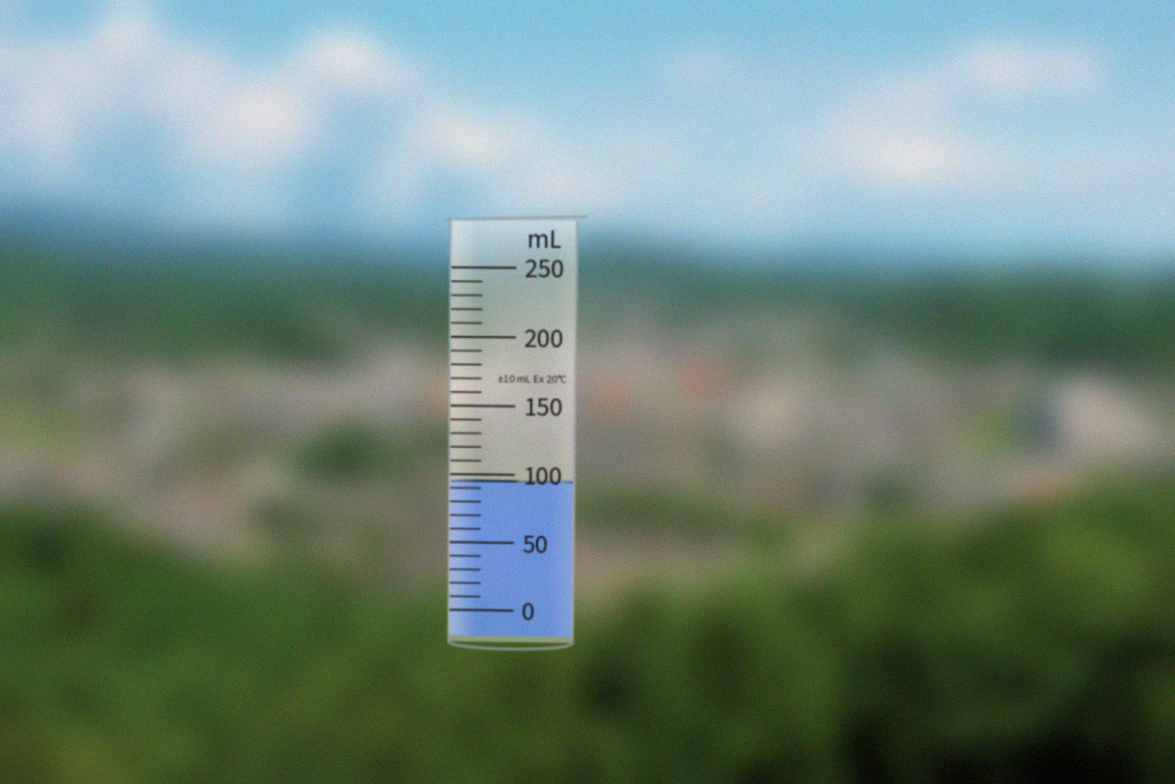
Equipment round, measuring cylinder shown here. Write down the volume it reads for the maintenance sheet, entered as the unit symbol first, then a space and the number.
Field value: mL 95
